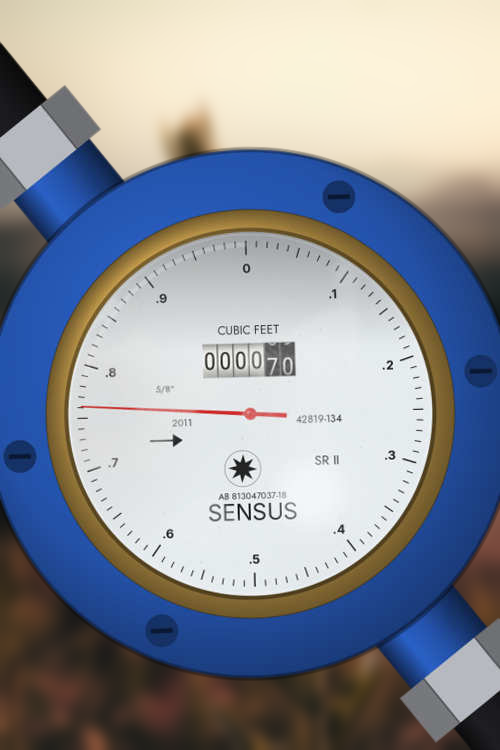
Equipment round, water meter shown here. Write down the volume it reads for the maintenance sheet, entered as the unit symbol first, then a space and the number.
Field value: ft³ 69.76
